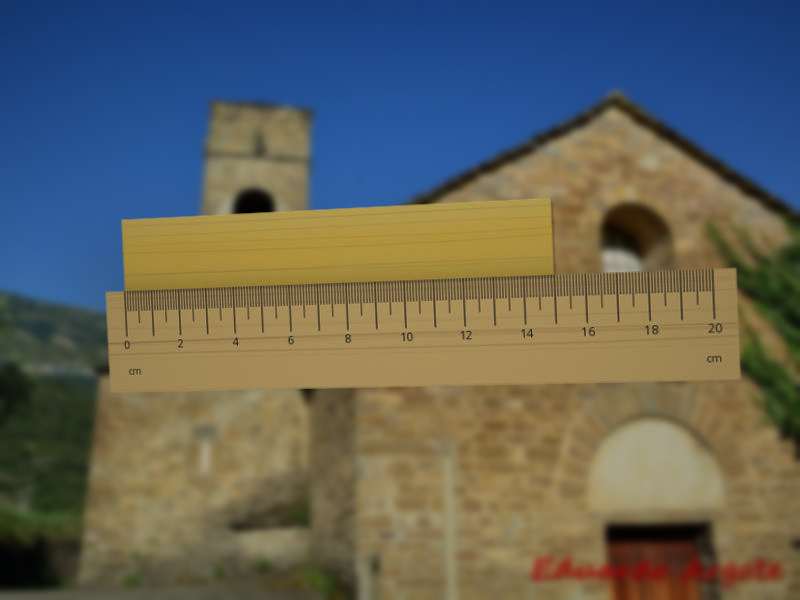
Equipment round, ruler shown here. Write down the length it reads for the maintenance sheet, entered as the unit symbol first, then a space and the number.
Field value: cm 15
